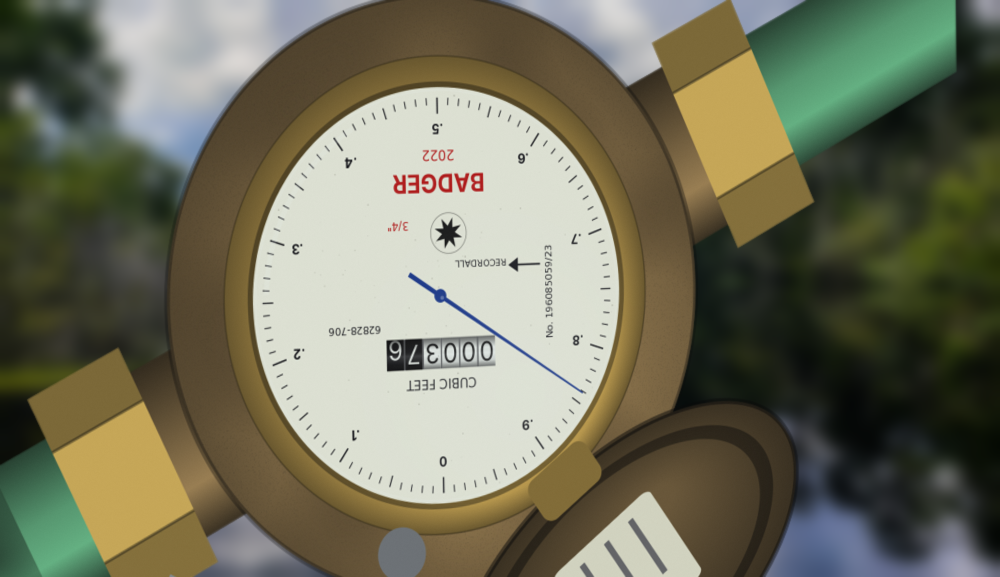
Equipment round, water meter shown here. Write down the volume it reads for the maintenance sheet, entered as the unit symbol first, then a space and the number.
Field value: ft³ 375.84
